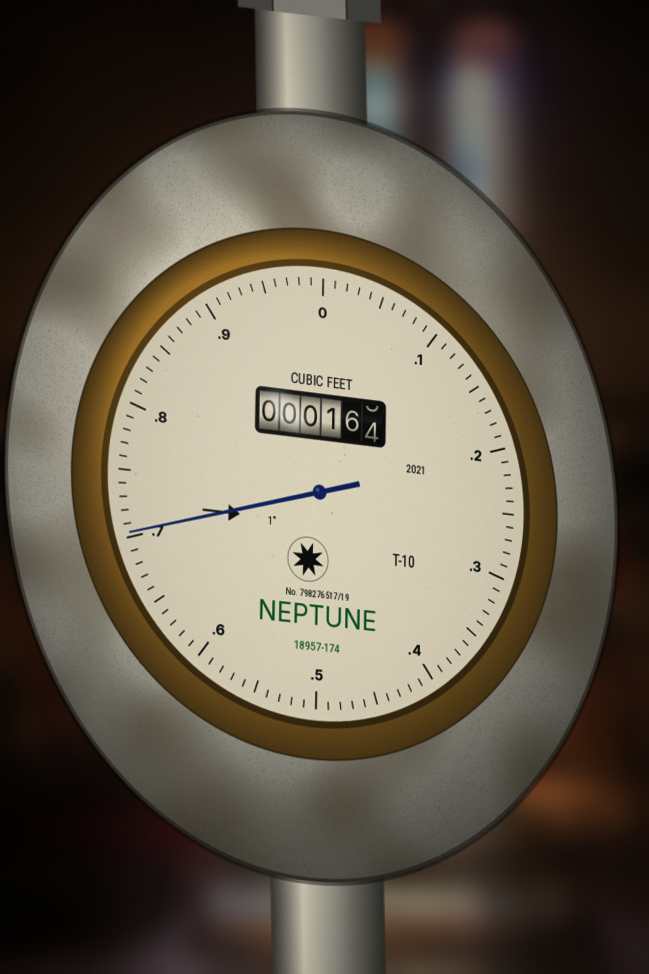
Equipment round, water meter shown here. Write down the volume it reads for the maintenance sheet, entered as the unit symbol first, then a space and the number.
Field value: ft³ 163.70
